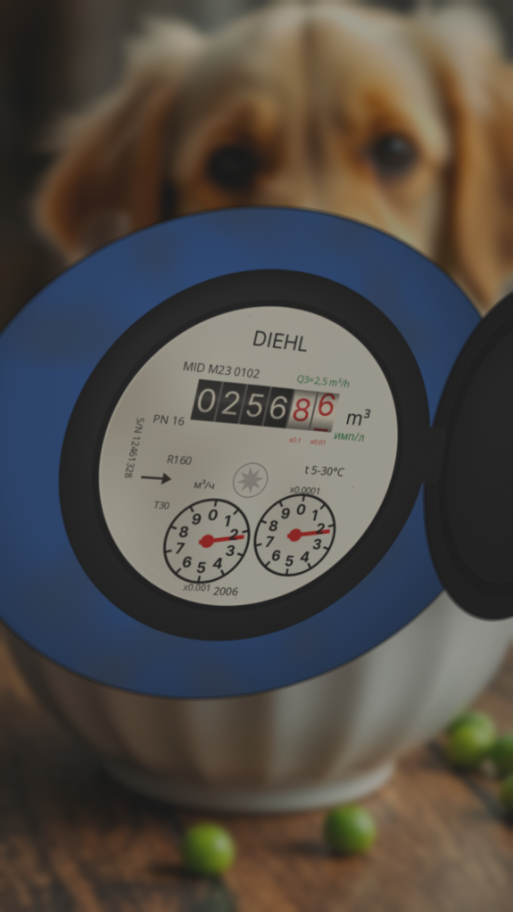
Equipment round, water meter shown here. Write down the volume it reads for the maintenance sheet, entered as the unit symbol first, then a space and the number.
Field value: m³ 256.8622
